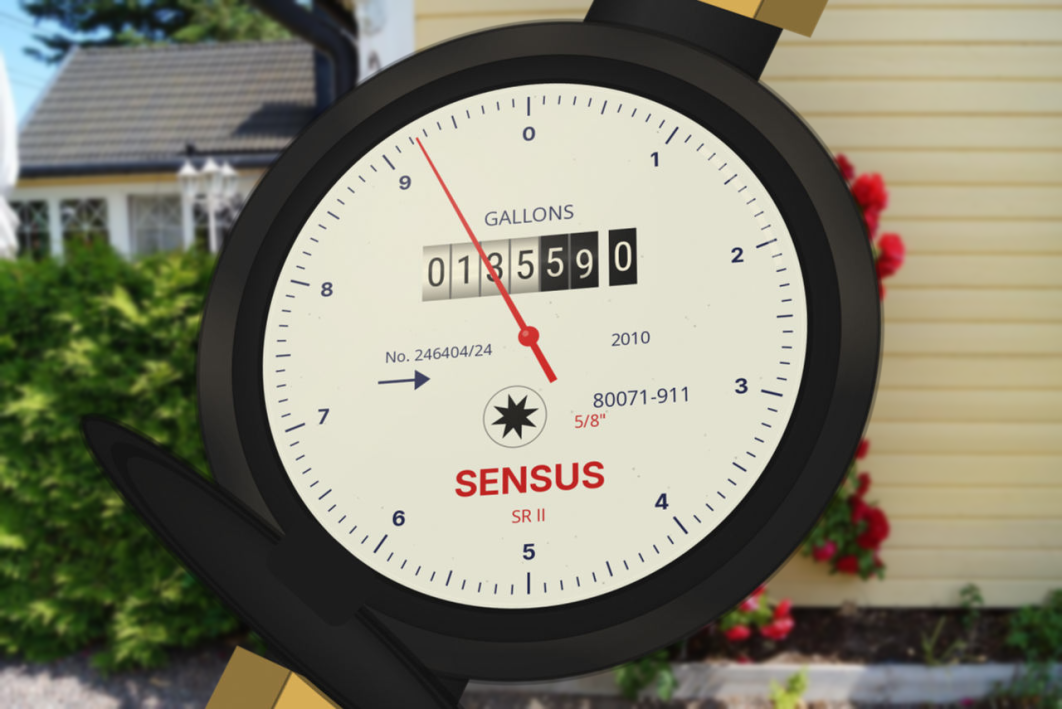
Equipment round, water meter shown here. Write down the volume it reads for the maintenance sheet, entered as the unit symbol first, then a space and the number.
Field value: gal 135589.2
